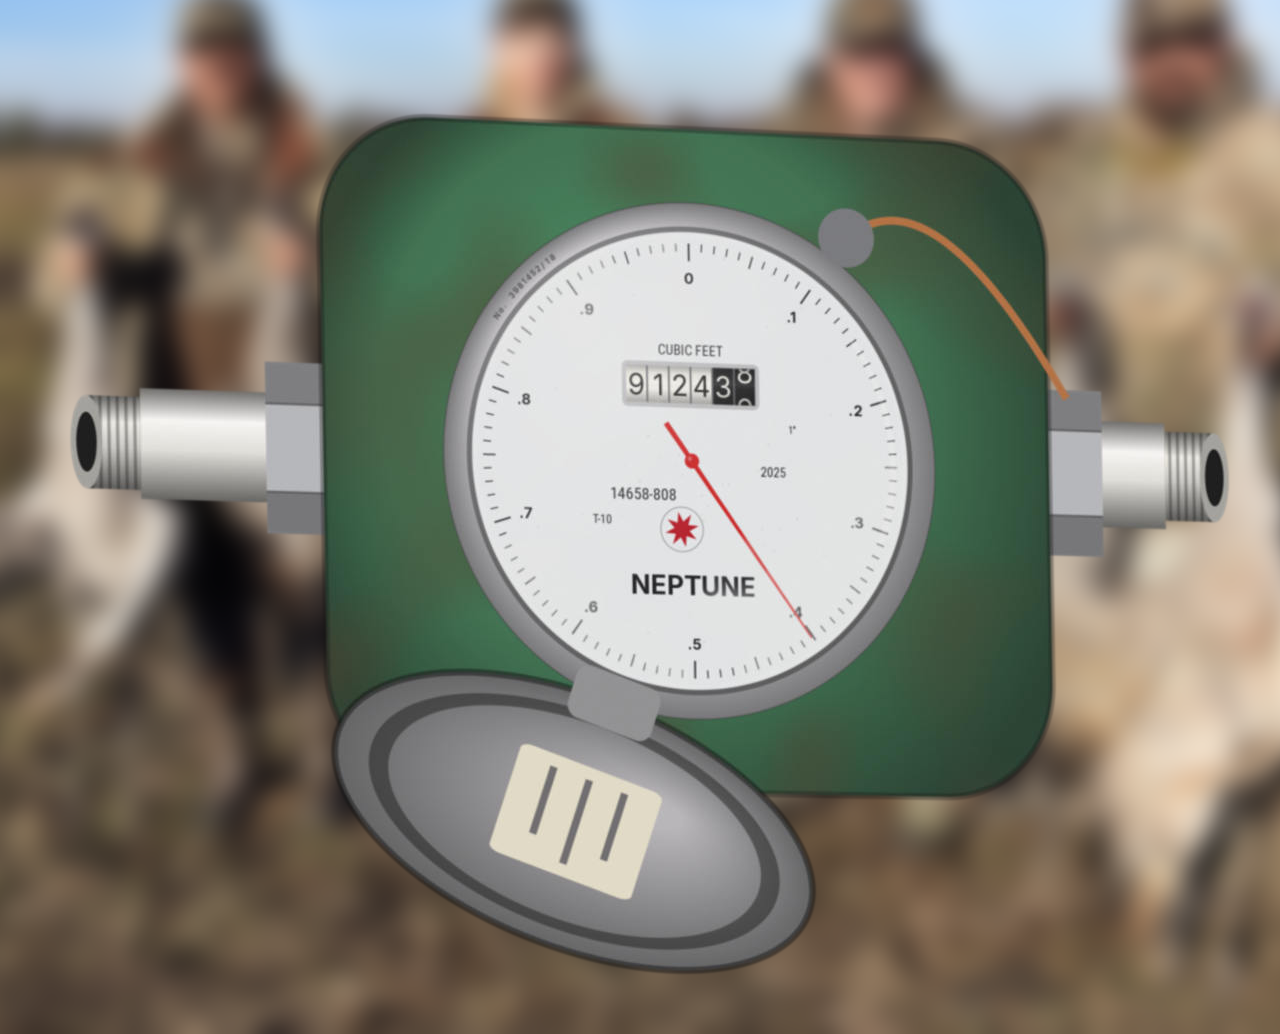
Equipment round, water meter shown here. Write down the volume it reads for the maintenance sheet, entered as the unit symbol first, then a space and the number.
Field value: ft³ 912438.40
